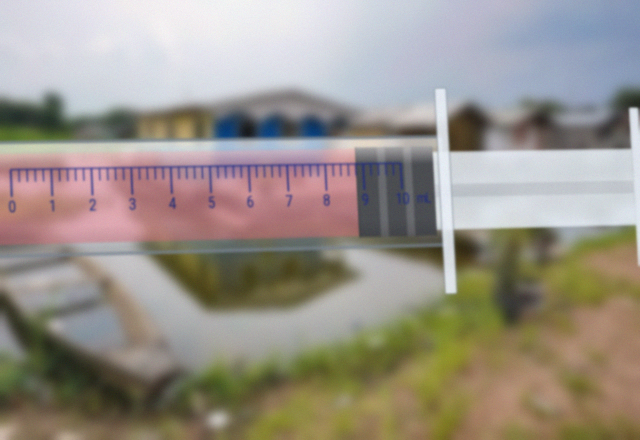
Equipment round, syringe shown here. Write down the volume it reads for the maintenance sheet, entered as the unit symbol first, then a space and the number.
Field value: mL 8.8
